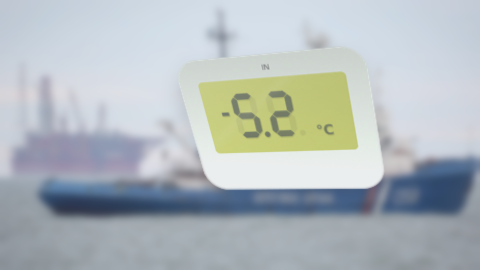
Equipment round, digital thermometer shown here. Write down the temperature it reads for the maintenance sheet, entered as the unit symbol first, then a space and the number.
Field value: °C -5.2
